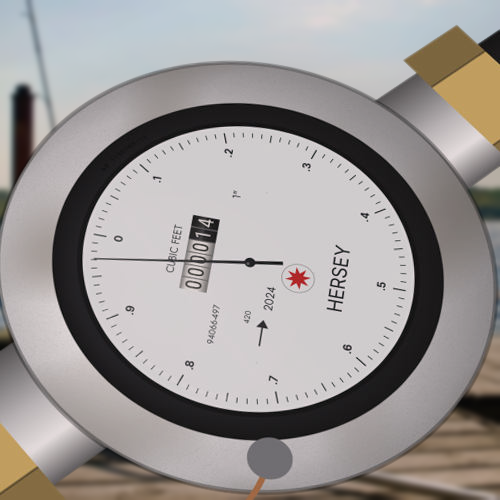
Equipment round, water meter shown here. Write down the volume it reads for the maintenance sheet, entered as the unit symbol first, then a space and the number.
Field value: ft³ 13.97
